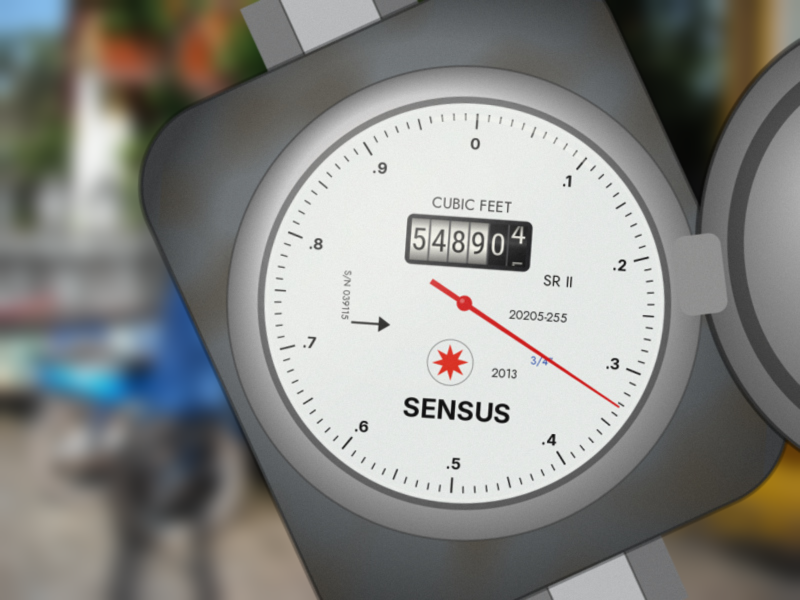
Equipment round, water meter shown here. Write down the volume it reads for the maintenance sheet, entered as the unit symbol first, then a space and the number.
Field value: ft³ 548904.33
